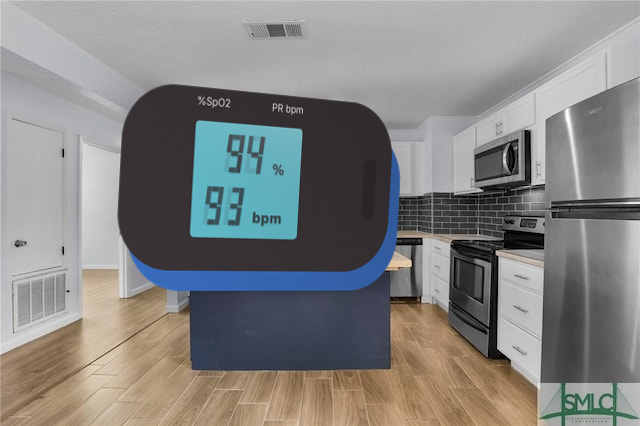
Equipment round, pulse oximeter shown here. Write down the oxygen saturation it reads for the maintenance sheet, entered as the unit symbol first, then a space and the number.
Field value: % 94
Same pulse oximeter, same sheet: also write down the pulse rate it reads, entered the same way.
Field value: bpm 93
